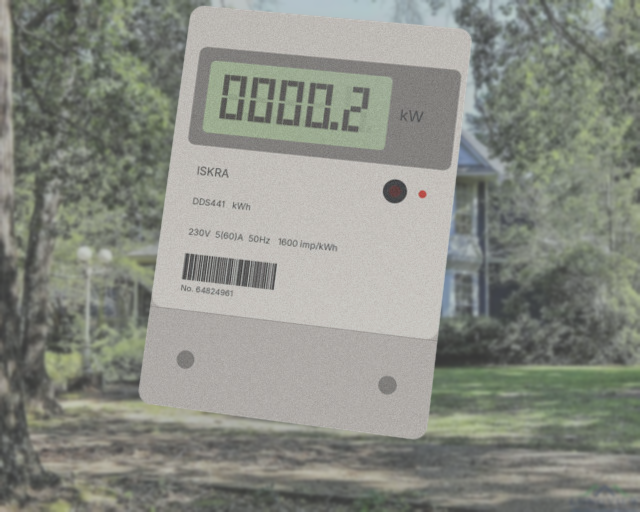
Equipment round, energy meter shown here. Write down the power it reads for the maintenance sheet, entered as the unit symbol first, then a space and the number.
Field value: kW 0.2
